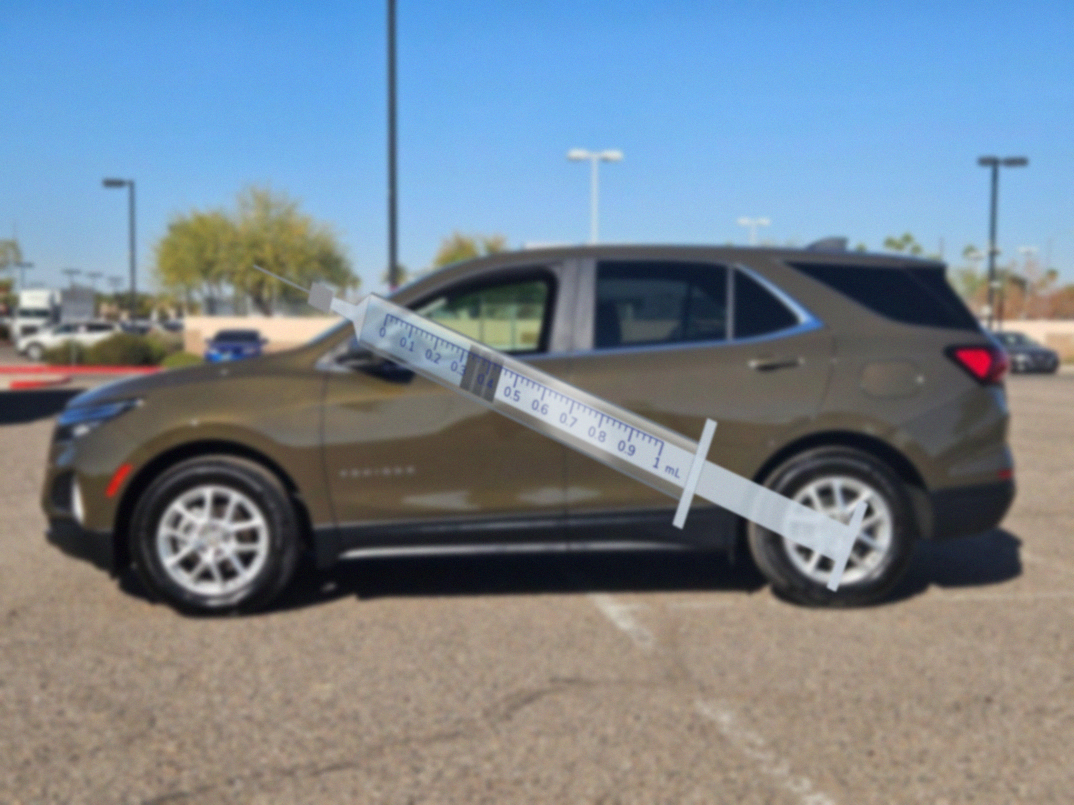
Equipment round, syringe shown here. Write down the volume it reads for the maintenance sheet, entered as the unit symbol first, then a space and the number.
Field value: mL 0.32
